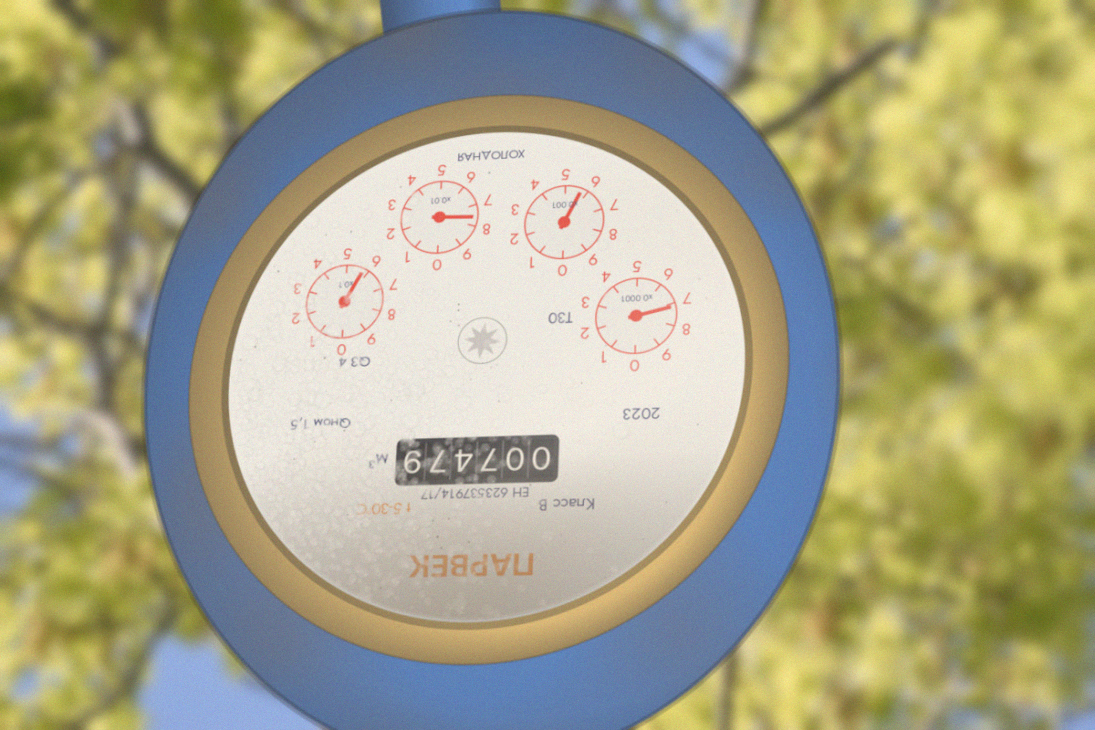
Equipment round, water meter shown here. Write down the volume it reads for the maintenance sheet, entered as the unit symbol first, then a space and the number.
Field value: m³ 7479.5757
